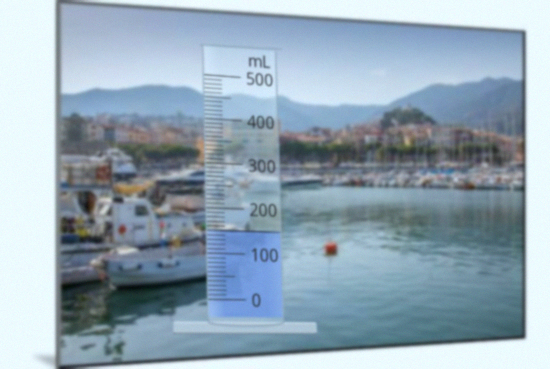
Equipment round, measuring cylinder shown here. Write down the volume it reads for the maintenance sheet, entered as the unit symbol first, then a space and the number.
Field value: mL 150
